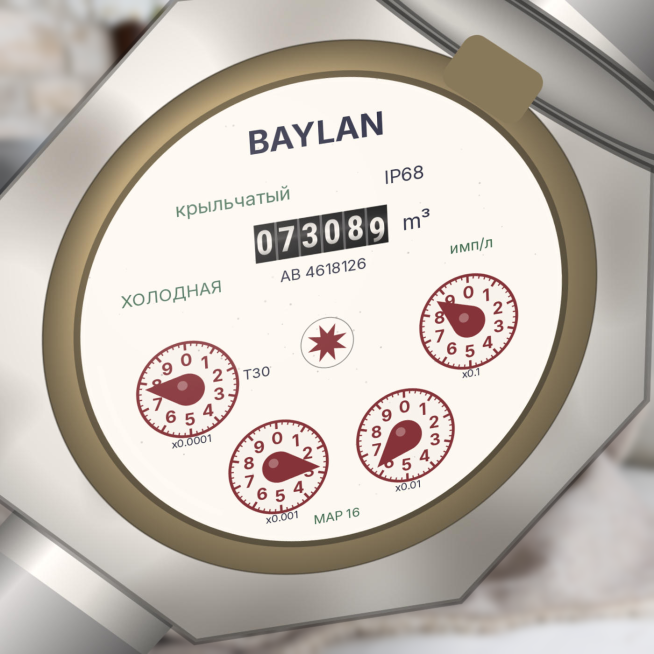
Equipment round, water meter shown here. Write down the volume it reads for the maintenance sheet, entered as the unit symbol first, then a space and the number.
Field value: m³ 73088.8627
